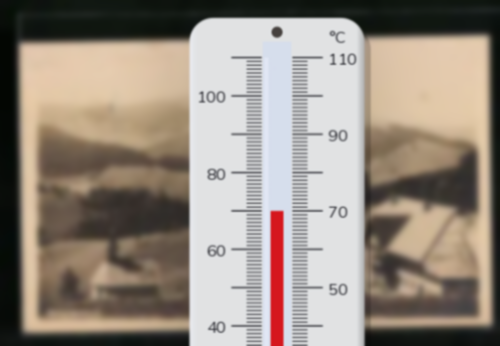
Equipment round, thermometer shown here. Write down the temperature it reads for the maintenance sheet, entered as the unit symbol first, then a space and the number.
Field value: °C 70
